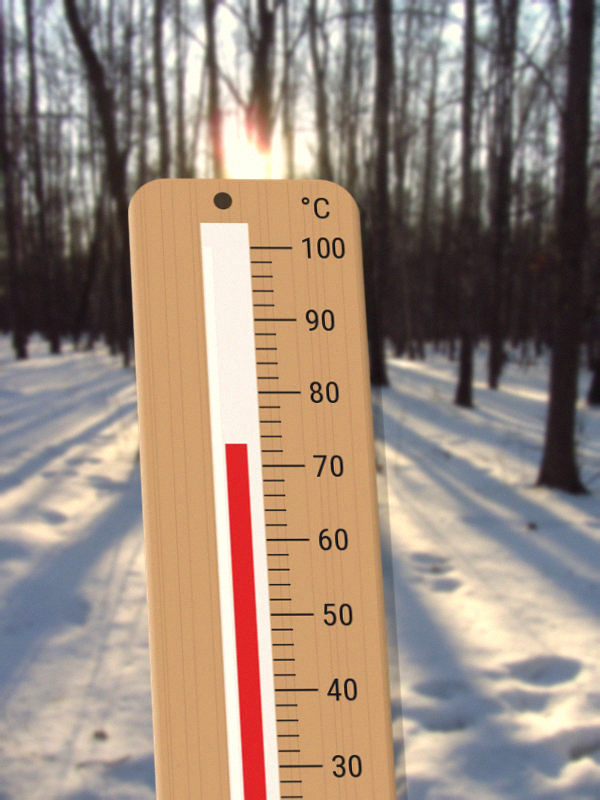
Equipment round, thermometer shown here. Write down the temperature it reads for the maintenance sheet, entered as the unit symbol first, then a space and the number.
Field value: °C 73
